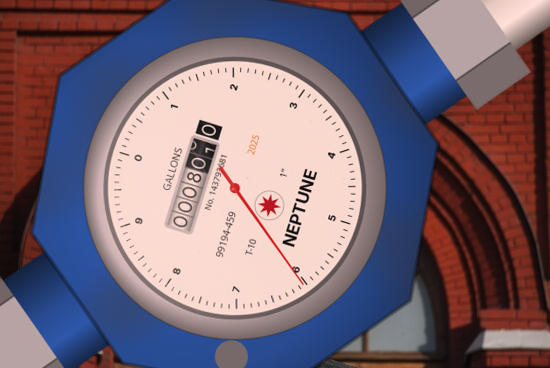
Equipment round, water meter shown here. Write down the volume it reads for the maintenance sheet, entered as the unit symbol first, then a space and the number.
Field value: gal 8006.0
